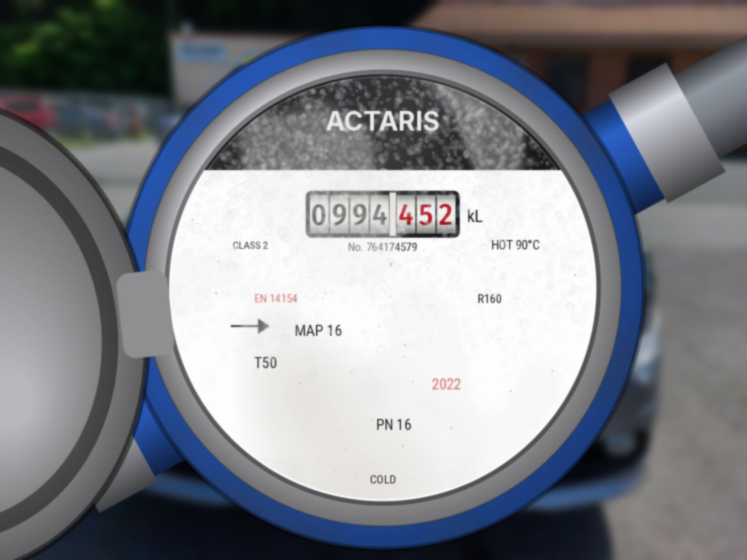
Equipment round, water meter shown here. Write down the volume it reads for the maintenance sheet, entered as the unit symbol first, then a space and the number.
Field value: kL 994.452
